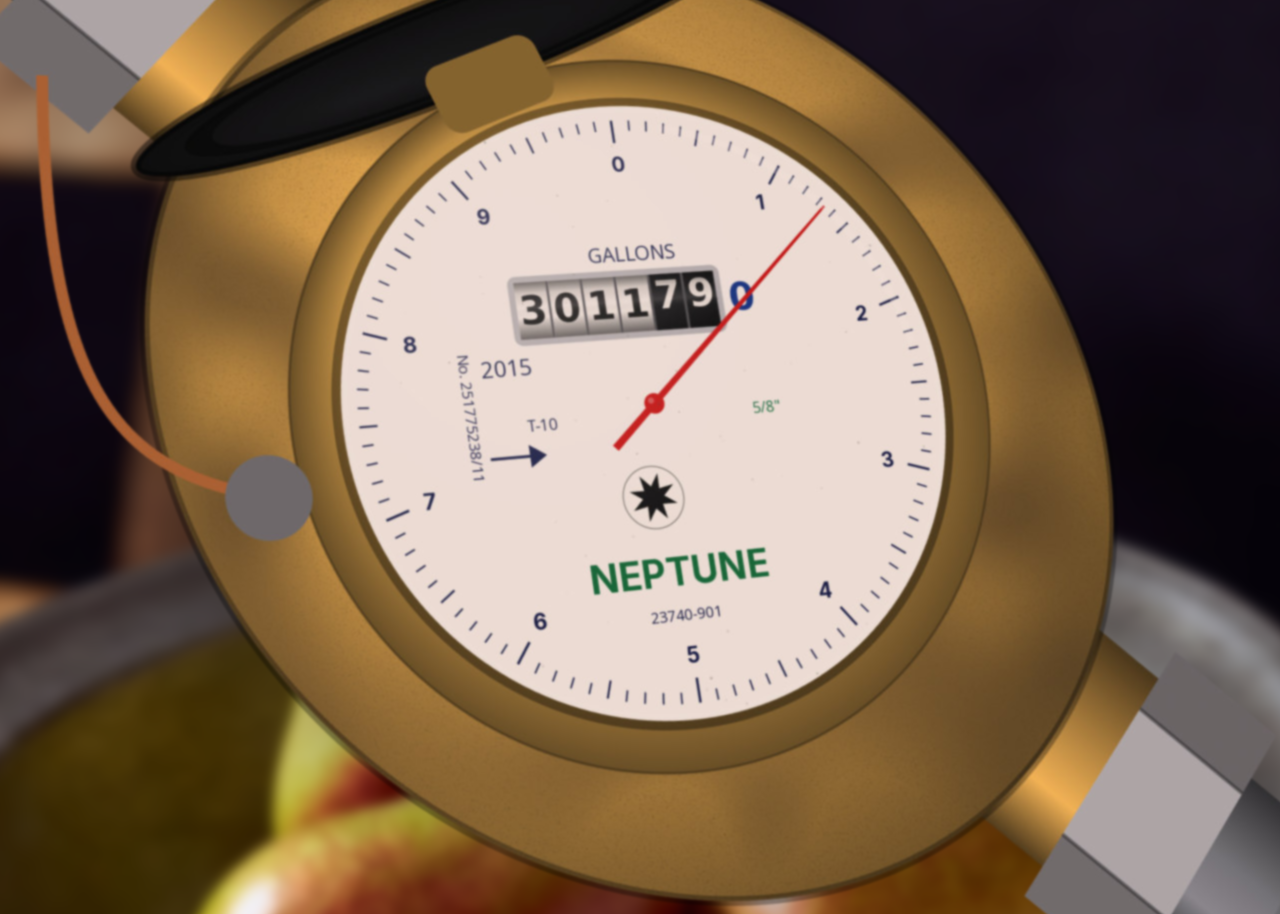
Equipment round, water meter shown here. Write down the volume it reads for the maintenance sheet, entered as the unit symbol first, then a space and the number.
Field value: gal 3011791.3
